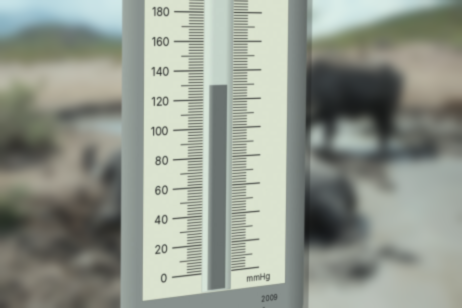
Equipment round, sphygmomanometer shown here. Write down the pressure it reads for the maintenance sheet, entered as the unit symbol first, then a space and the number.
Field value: mmHg 130
